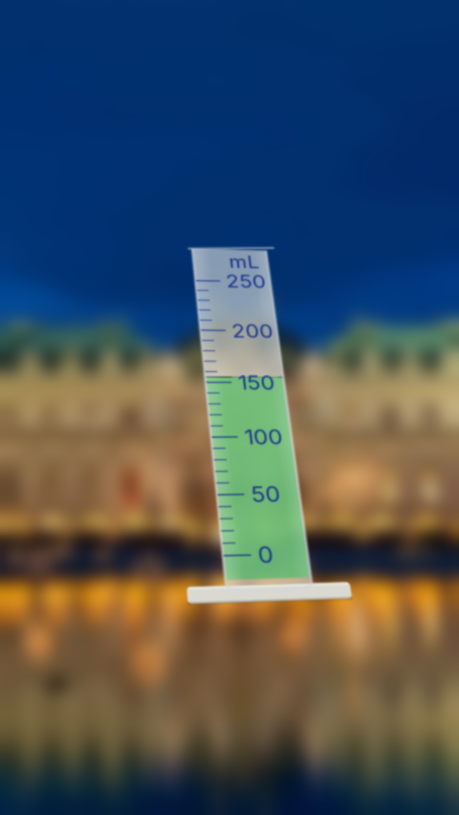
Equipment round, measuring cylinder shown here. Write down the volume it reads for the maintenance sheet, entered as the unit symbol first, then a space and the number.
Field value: mL 155
